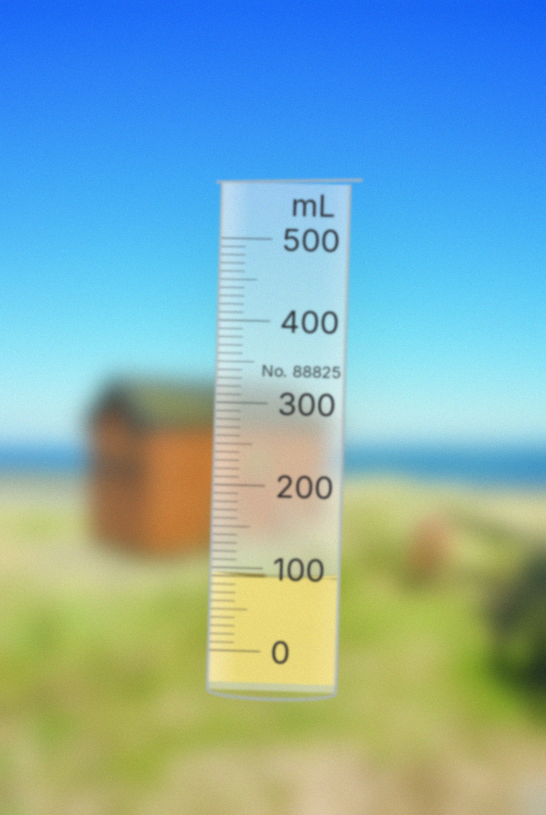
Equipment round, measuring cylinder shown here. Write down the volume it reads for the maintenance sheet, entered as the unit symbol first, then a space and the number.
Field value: mL 90
